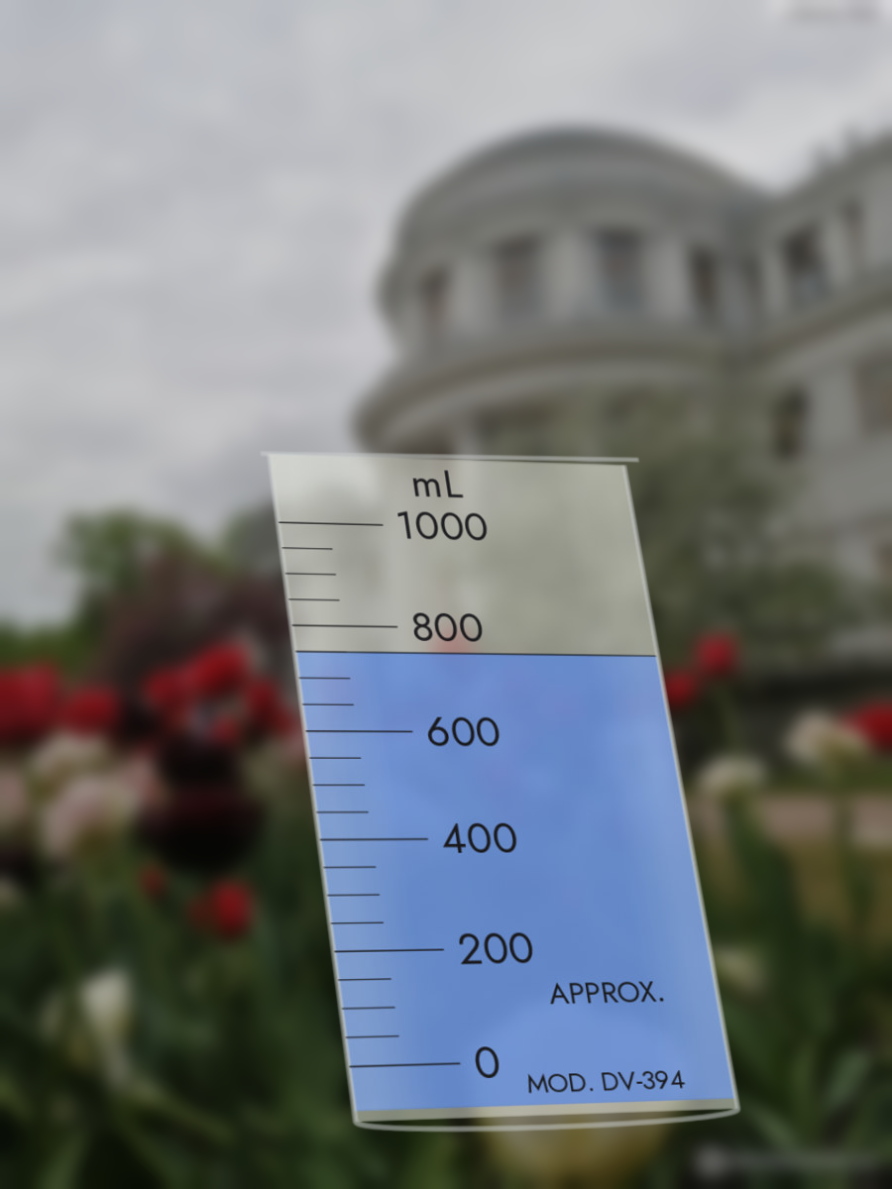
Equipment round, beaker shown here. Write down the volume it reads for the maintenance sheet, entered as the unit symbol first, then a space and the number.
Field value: mL 750
